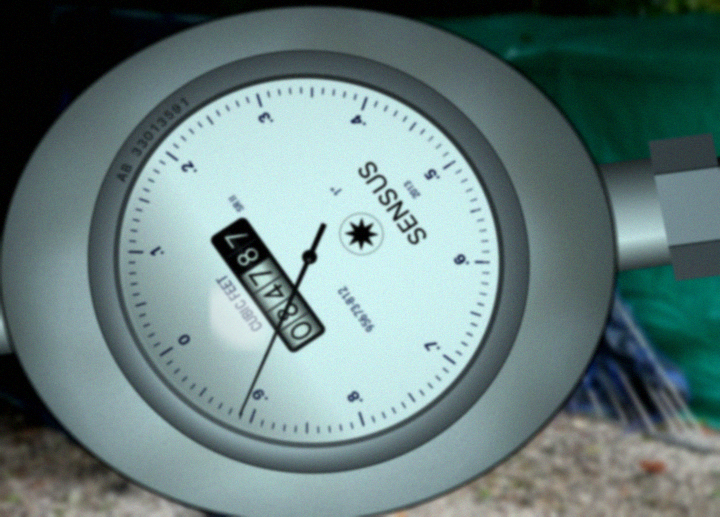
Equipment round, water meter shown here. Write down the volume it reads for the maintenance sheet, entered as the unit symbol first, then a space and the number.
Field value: ft³ 84786.91
